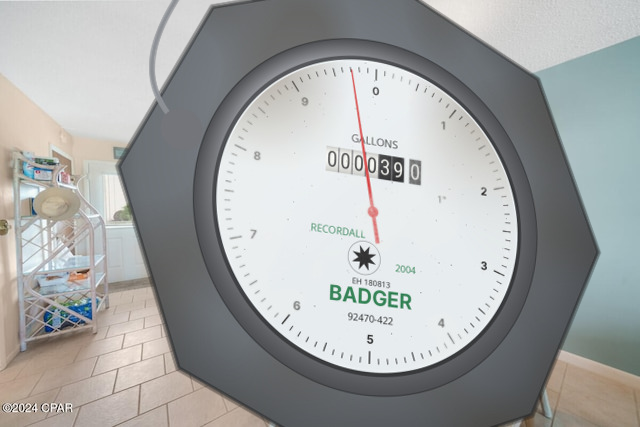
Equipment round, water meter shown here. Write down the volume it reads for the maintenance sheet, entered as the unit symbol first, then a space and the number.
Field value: gal 389.7
